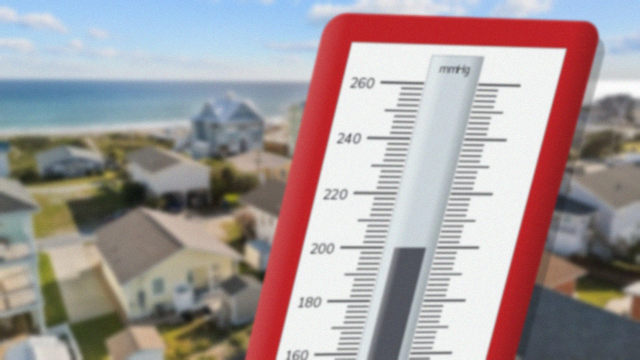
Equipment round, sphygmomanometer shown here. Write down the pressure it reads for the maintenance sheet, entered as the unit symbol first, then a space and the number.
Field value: mmHg 200
